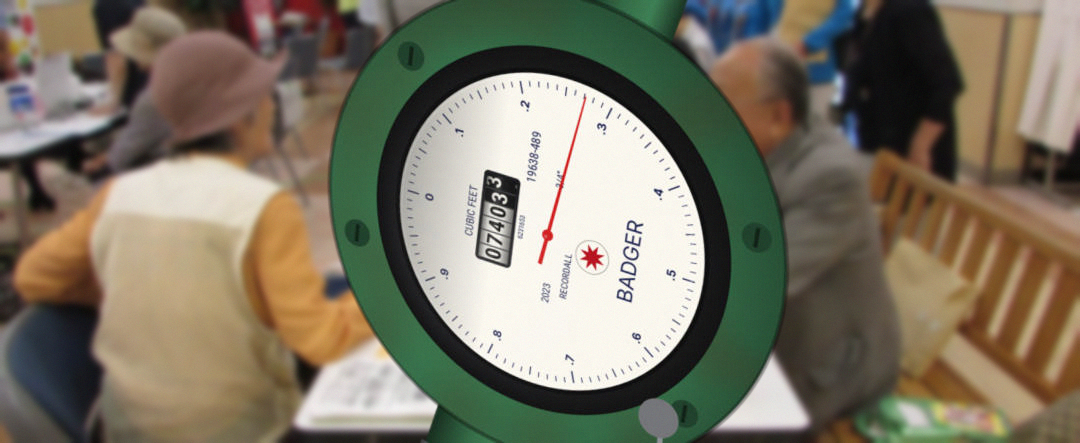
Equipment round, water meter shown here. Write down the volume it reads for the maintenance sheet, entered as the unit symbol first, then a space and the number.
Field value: ft³ 74033.27
